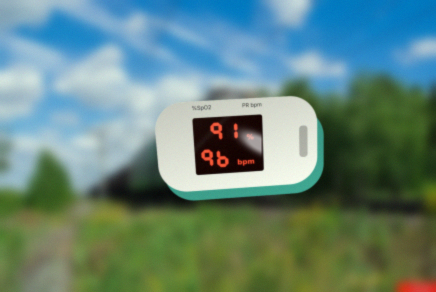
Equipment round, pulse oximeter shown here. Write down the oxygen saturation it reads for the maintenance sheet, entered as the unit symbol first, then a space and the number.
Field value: % 91
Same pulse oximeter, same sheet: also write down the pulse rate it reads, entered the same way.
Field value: bpm 96
